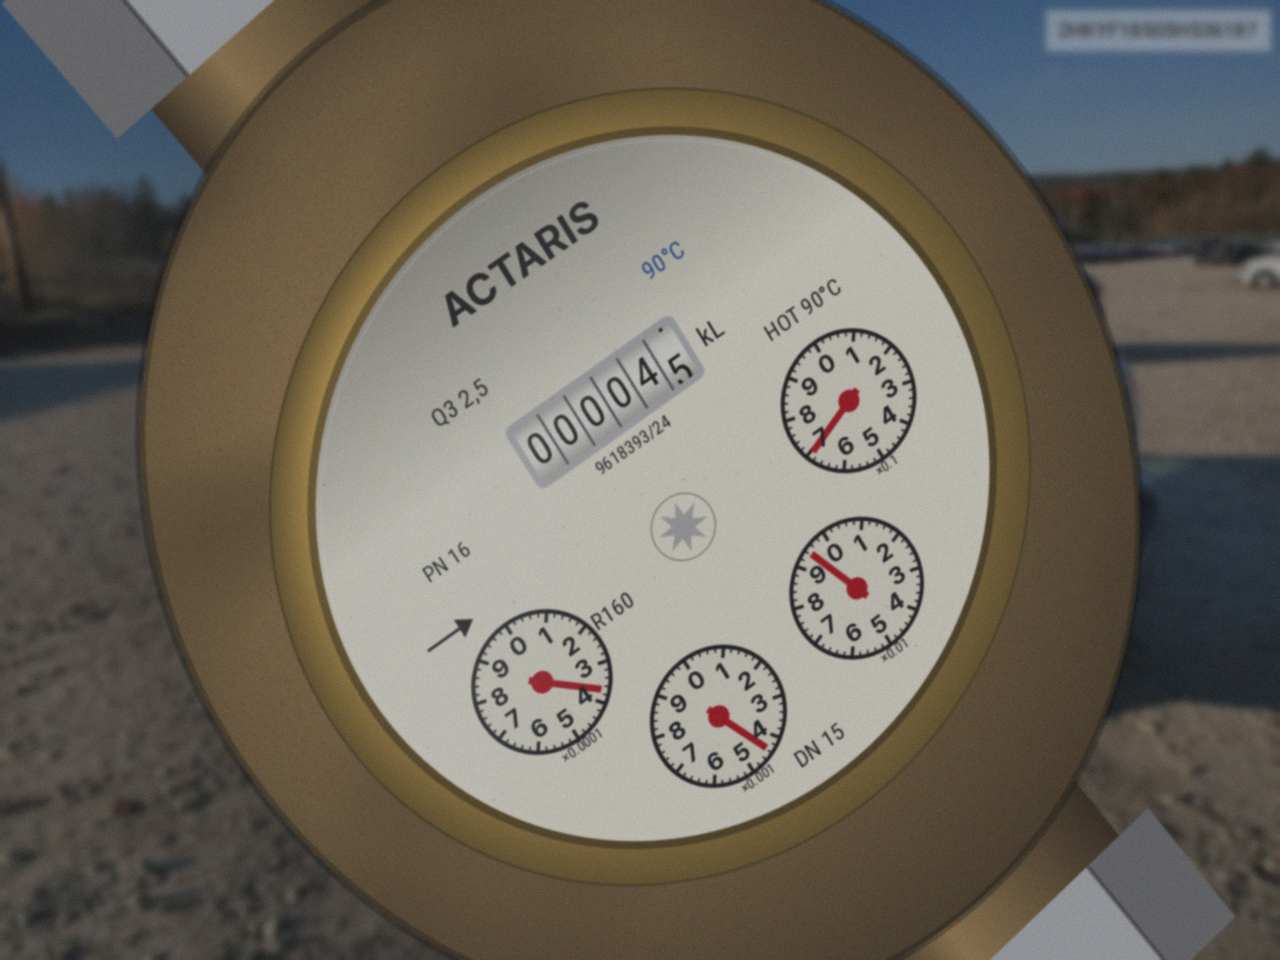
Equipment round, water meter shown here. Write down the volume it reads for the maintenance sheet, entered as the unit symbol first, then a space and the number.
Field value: kL 44.6943
